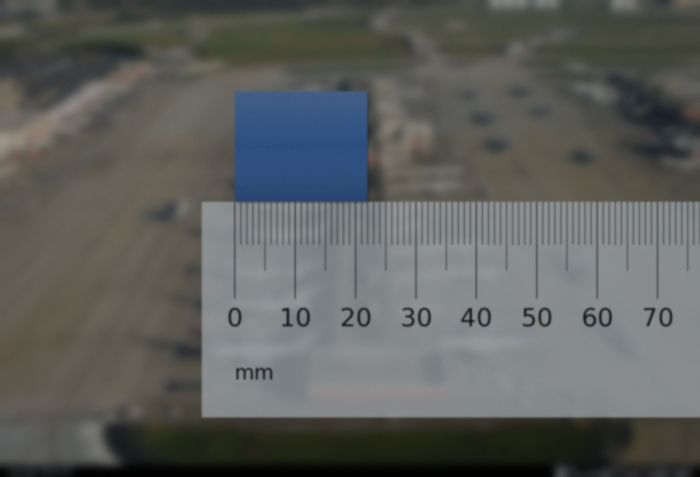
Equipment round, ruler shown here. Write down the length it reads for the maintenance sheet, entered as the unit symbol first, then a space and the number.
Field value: mm 22
